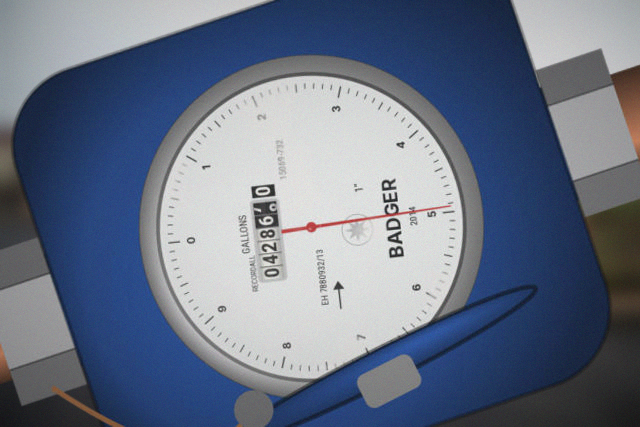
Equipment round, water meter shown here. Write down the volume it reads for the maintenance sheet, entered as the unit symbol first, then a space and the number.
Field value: gal 428674.9
